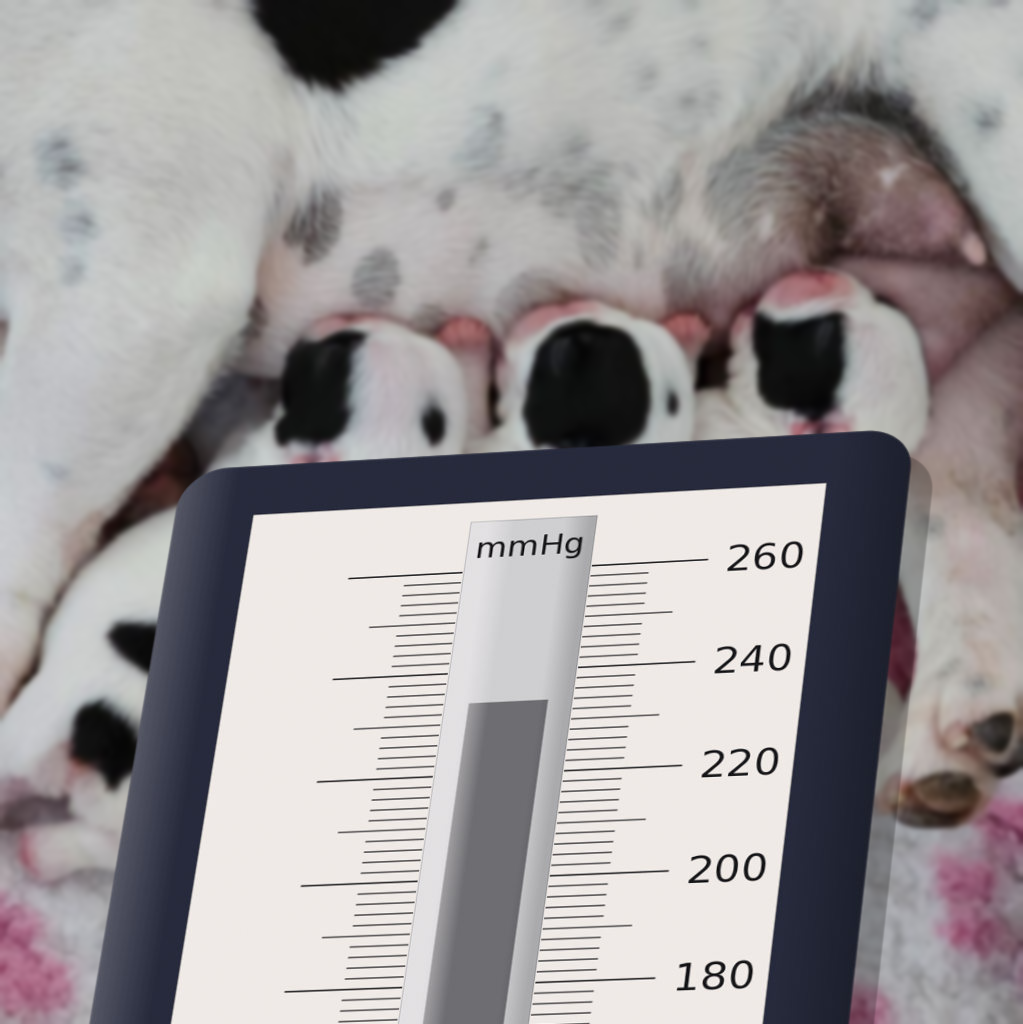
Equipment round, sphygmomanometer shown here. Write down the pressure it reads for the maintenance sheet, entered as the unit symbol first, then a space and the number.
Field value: mmHg 234
